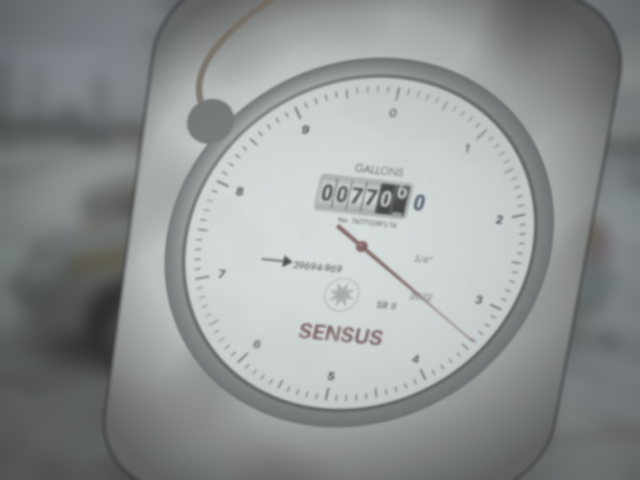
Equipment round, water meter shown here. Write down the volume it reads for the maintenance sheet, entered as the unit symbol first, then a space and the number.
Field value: gal 77063.4
